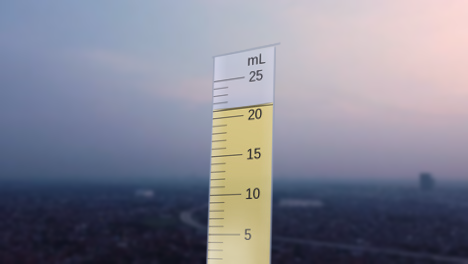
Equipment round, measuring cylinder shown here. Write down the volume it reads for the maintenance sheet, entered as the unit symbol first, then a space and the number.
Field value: mL 21
